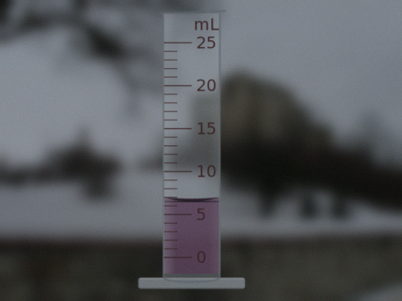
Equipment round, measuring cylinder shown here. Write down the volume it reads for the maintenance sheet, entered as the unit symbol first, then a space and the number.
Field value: mL 6.5
